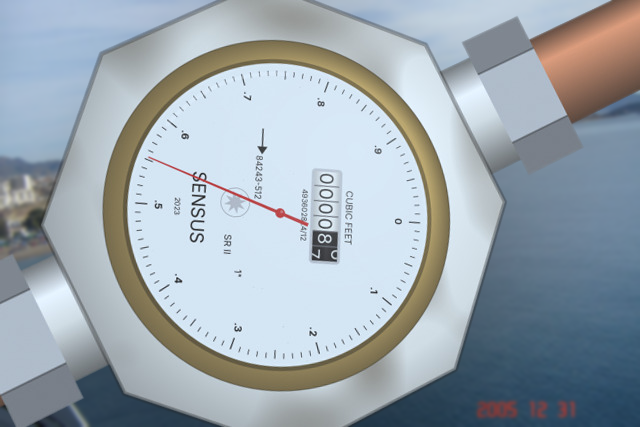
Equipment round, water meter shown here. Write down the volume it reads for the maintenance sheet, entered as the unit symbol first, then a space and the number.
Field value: ft³ 86.55
